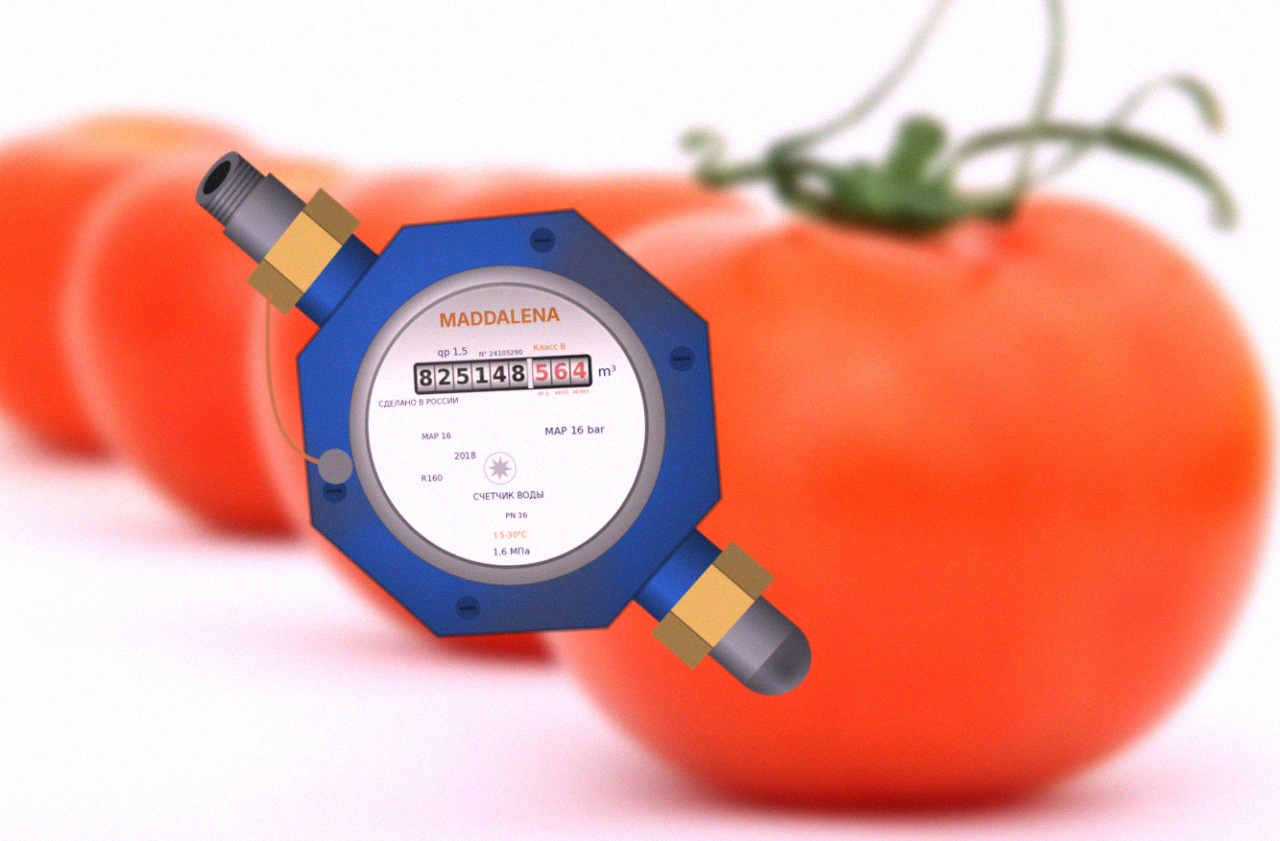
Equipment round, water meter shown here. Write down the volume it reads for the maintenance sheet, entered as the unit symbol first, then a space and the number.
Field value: m³ 825148.564
